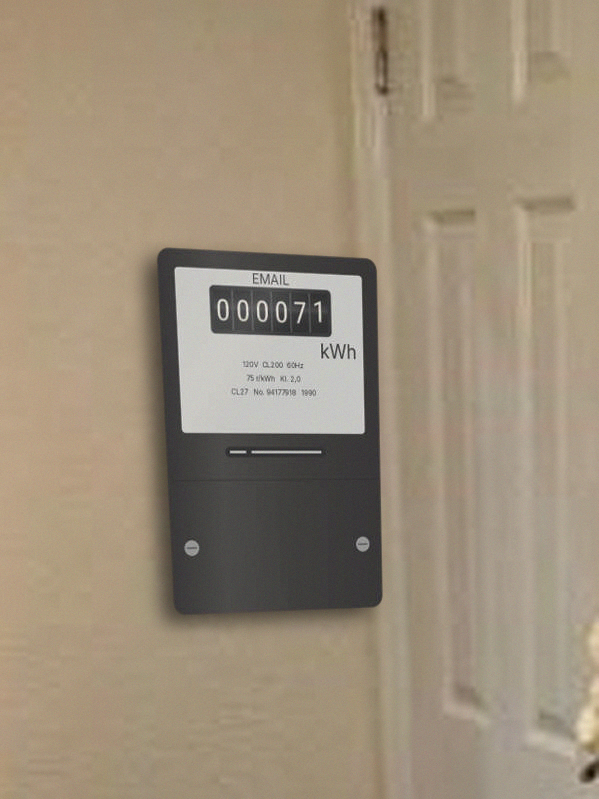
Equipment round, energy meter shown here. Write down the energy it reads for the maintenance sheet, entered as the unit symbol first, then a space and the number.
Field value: kWh 71
